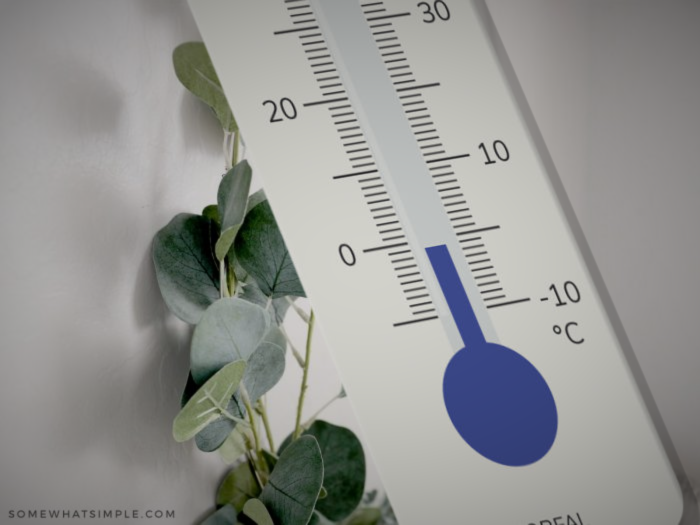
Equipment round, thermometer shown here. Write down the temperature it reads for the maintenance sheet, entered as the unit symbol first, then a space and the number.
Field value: °C -1
